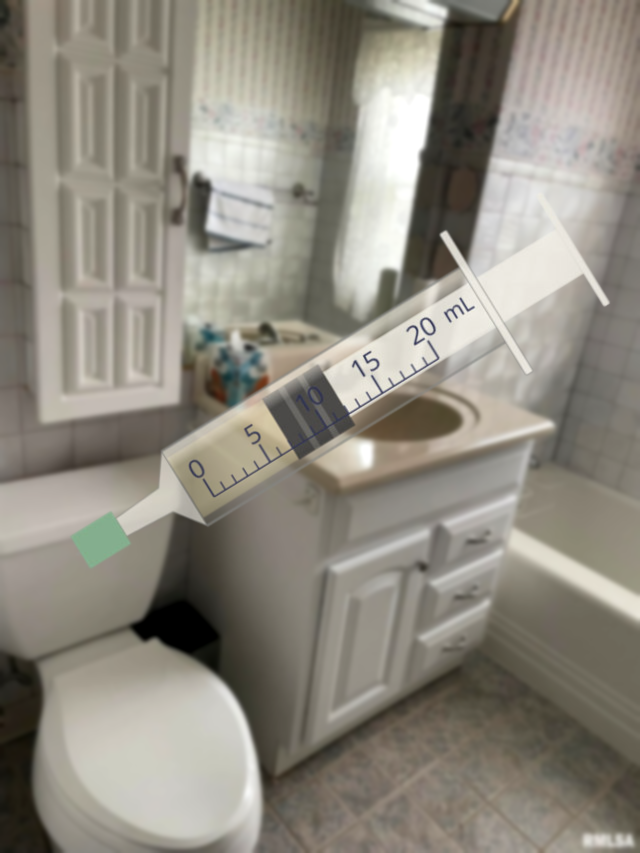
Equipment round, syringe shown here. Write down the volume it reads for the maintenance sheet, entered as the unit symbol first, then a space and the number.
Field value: mL 7
